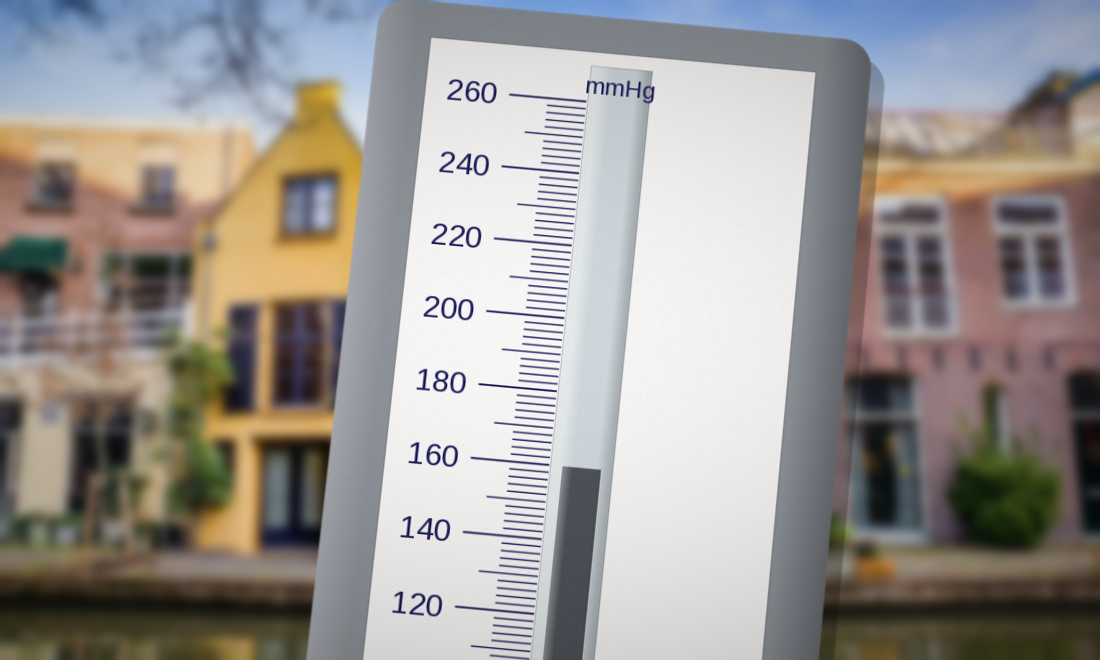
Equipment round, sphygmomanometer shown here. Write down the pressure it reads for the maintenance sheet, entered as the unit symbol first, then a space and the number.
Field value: mmHg 160
